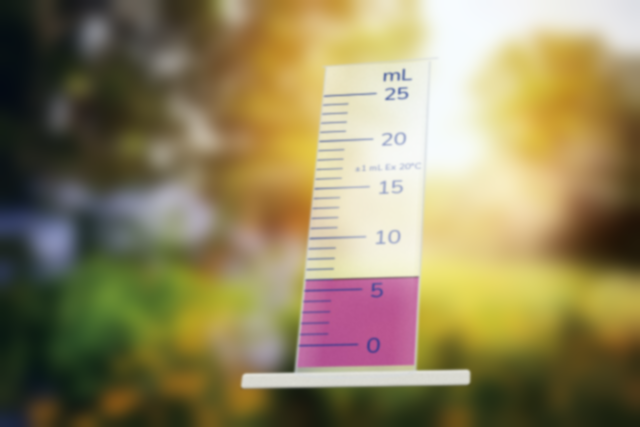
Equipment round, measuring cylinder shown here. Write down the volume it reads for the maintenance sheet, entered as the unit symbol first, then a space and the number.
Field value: mL 6
